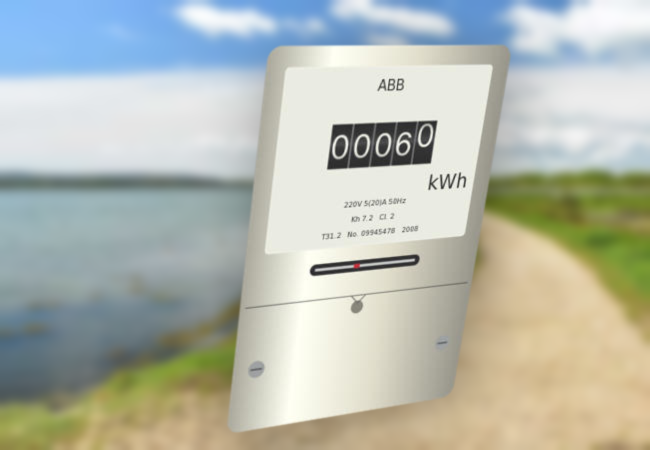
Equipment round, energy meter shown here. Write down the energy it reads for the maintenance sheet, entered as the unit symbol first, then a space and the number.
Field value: kWh 60
